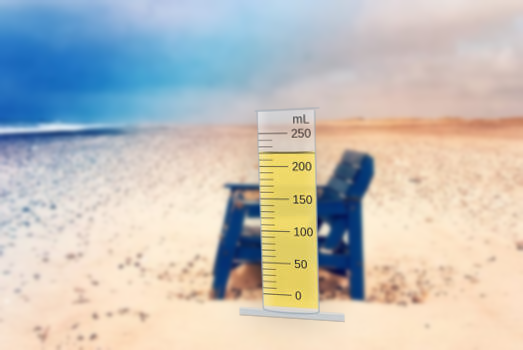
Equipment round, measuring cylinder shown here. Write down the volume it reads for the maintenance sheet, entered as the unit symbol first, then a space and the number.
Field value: mL 220
